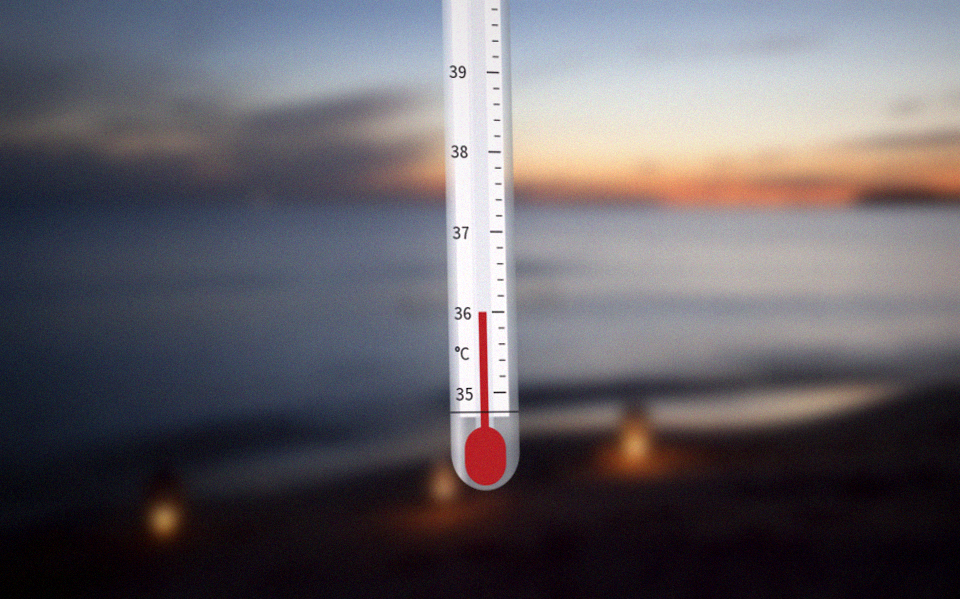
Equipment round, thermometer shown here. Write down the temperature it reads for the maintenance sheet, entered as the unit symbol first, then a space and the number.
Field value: °C 36
